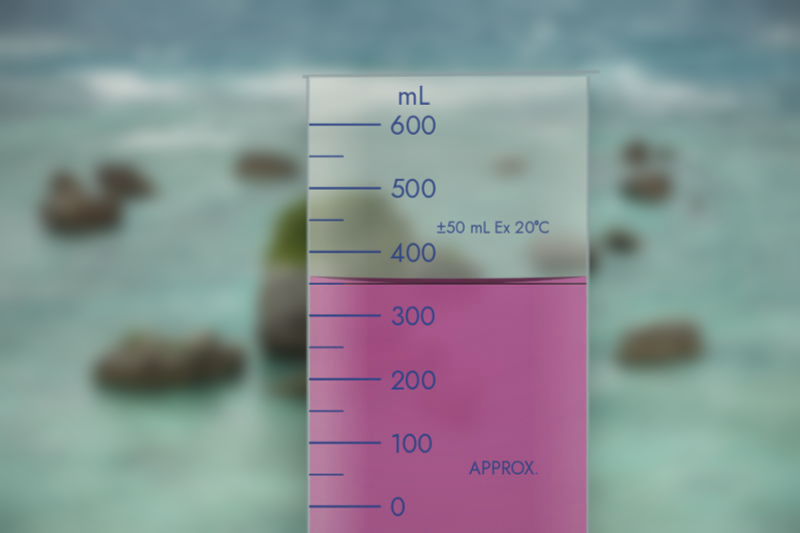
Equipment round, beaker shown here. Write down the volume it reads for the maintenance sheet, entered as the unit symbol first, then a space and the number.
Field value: mL 350
